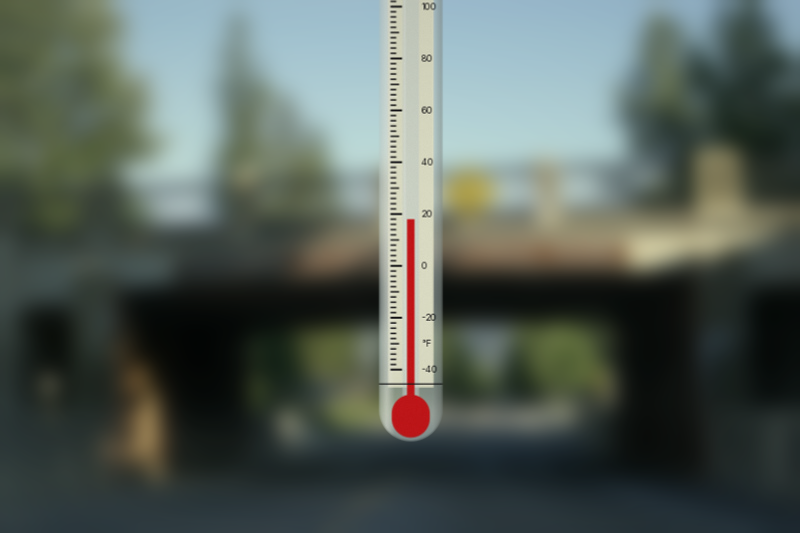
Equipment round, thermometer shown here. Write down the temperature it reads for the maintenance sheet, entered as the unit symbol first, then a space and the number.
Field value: °F 18
